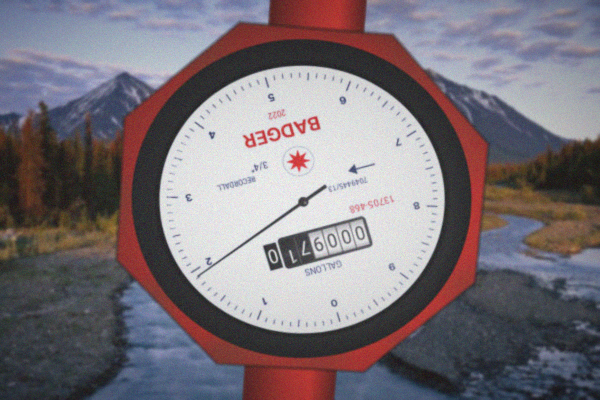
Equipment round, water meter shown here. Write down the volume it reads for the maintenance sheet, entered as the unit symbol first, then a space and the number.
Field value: gal 9711.9
